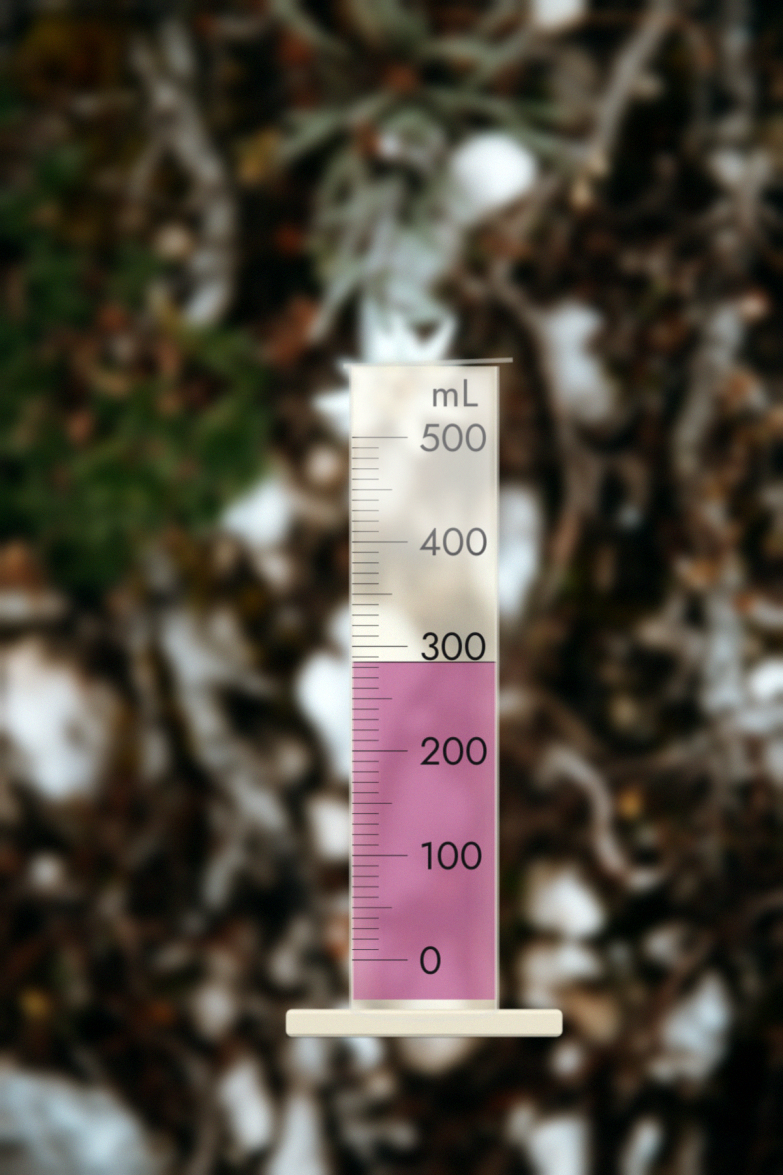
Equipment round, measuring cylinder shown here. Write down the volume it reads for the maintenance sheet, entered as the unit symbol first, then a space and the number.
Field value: mL 285
